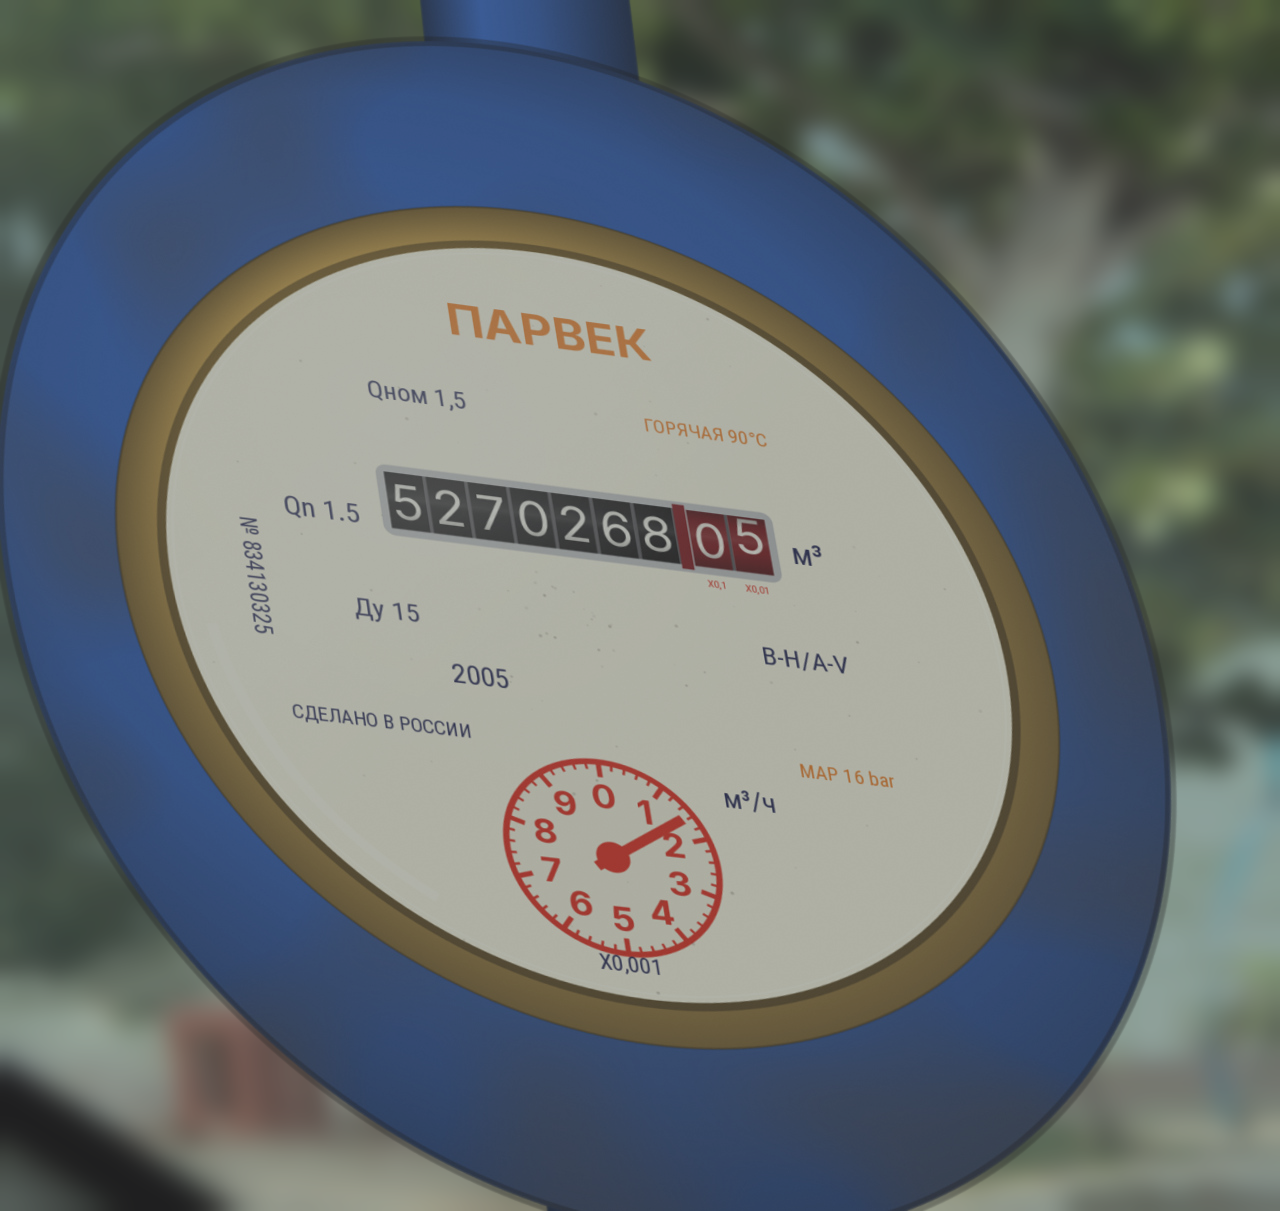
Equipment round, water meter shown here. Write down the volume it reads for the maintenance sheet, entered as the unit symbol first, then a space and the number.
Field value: m³ 5270268.051
